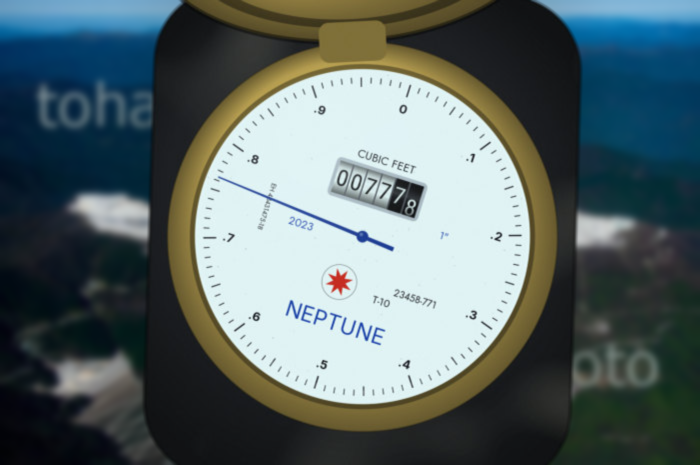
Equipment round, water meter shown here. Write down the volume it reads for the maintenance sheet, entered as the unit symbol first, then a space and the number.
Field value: ft³ 7777.76
